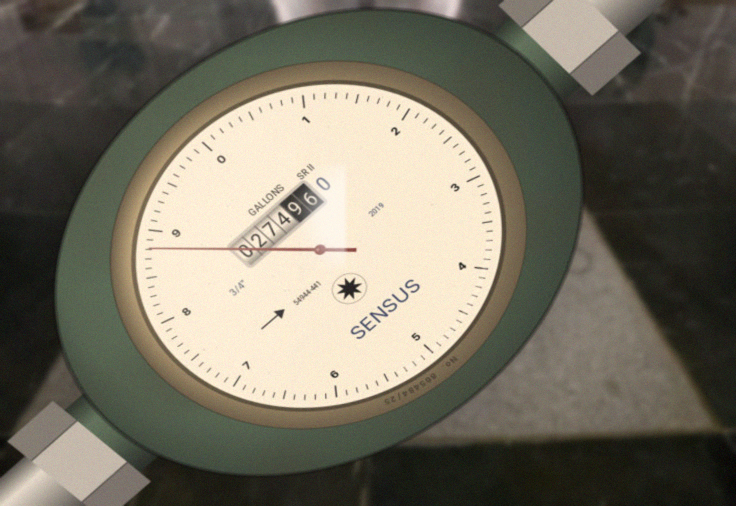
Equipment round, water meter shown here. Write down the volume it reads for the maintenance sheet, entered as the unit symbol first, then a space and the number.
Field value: gal 274958.8
